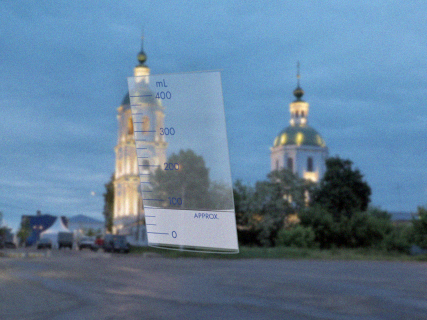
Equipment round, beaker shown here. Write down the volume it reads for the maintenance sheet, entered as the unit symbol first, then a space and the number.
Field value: mL 75
